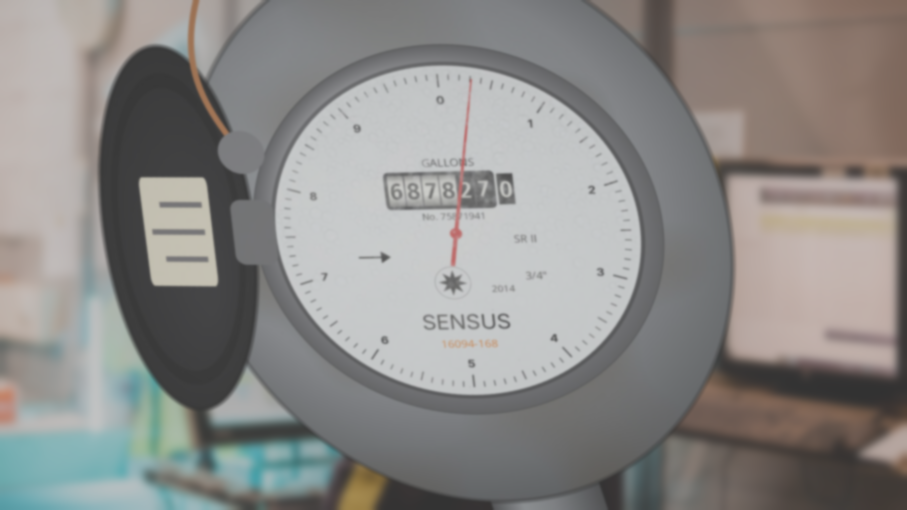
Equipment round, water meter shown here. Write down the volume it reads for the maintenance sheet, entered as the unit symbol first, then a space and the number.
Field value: gal 6878270.3
